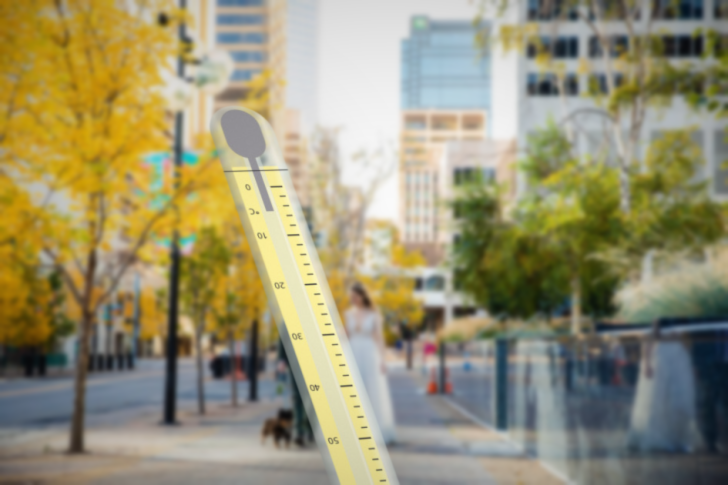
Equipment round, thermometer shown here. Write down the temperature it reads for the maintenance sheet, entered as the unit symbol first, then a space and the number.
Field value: °C 5
